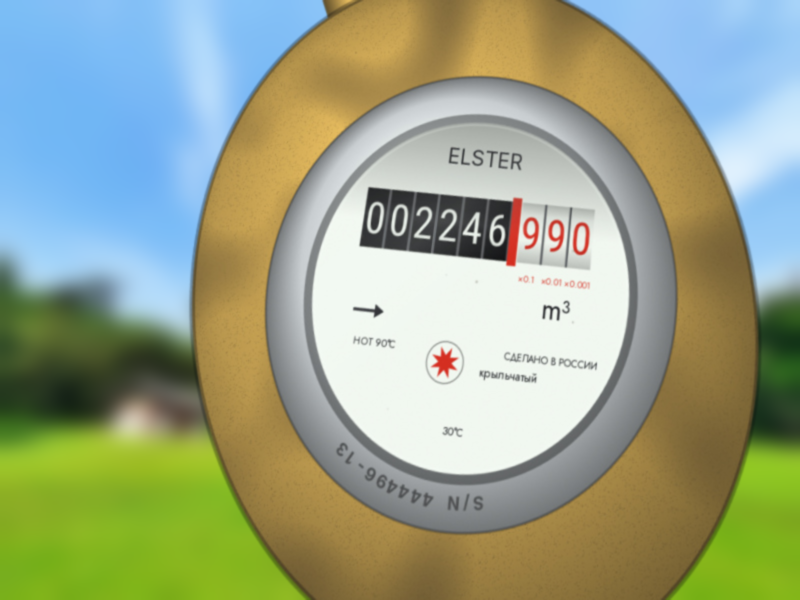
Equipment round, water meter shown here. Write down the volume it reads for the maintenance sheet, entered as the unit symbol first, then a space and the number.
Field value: m³ 2246.990
